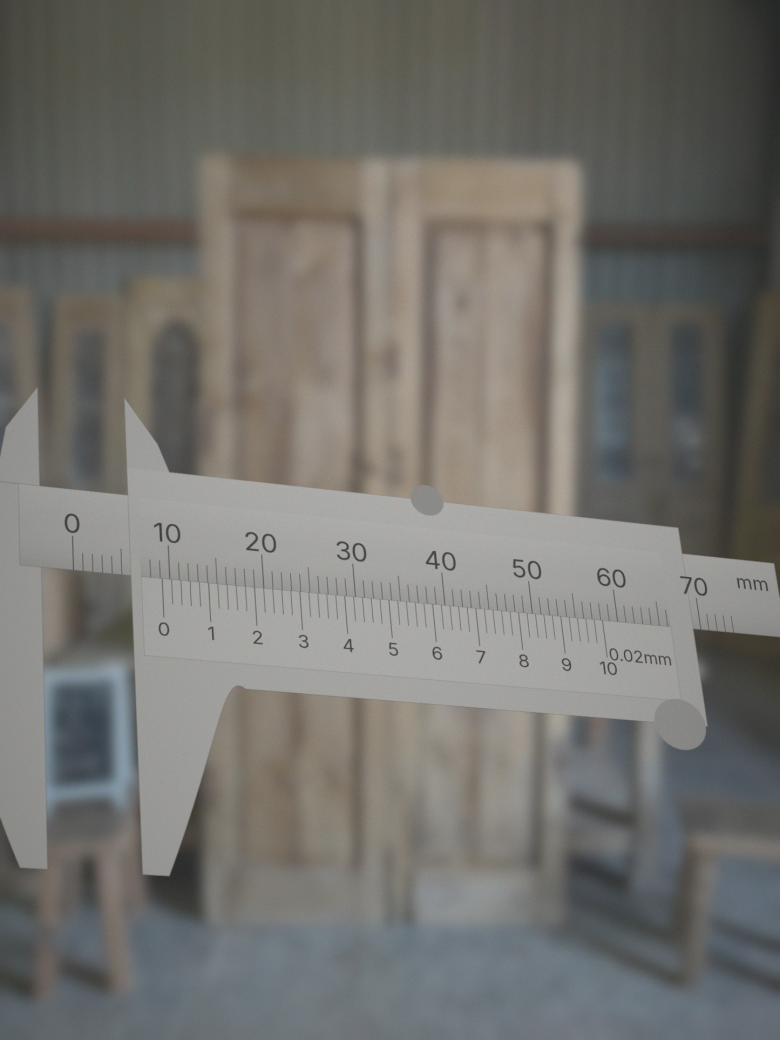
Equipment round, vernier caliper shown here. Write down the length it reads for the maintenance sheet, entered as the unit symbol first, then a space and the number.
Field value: mm 9.2
